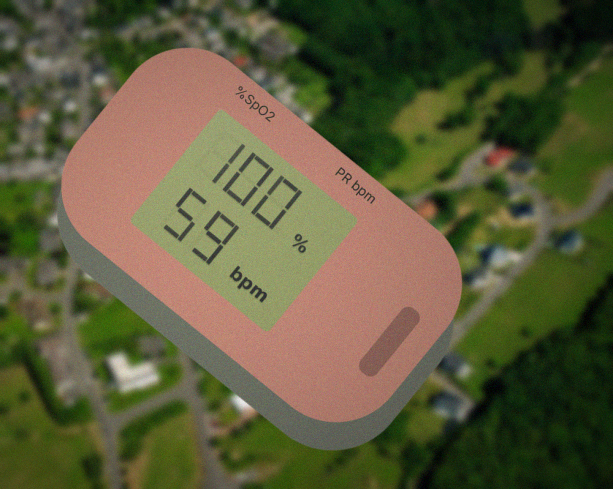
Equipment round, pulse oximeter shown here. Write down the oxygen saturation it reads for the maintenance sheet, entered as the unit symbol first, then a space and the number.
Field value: % 100
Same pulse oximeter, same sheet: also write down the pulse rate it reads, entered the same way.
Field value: bpm 59
